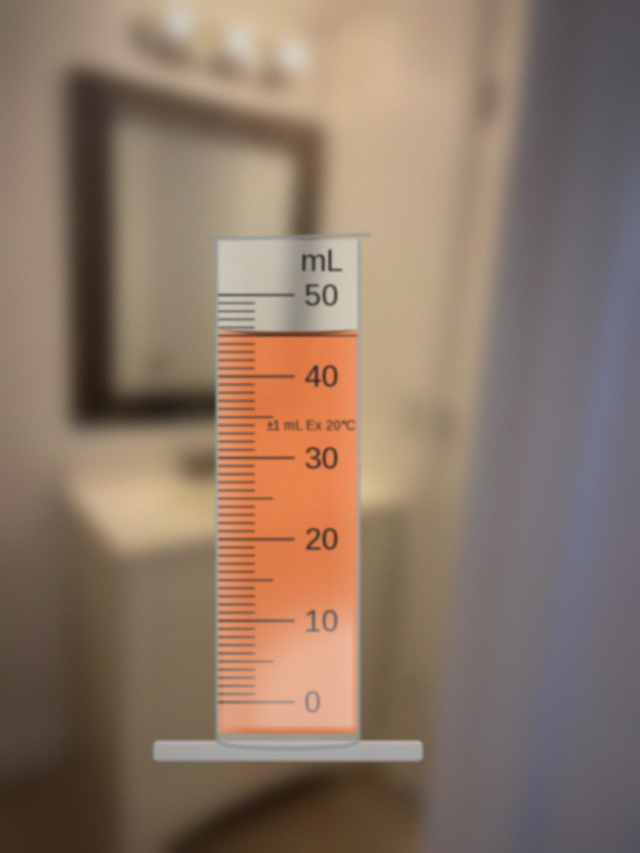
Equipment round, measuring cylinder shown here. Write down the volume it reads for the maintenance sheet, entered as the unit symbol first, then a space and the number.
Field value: mL 45
